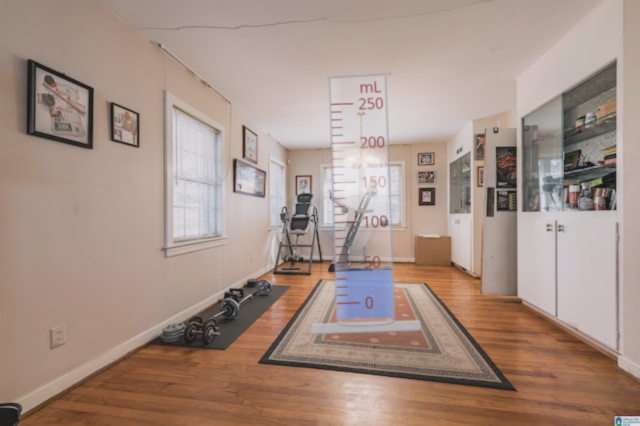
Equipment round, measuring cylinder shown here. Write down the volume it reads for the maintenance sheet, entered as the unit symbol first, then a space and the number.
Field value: mL 40
